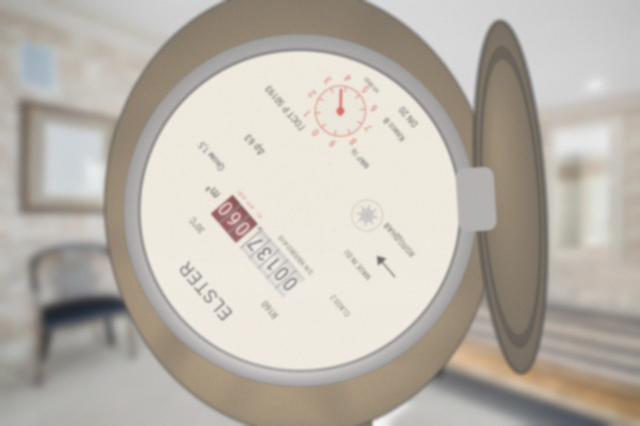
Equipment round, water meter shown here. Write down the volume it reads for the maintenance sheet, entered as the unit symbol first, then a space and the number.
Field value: m³ 137.0603
